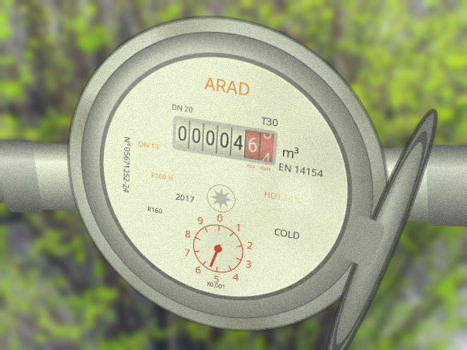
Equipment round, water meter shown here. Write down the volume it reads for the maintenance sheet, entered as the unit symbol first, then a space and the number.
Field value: m³ 4.635
